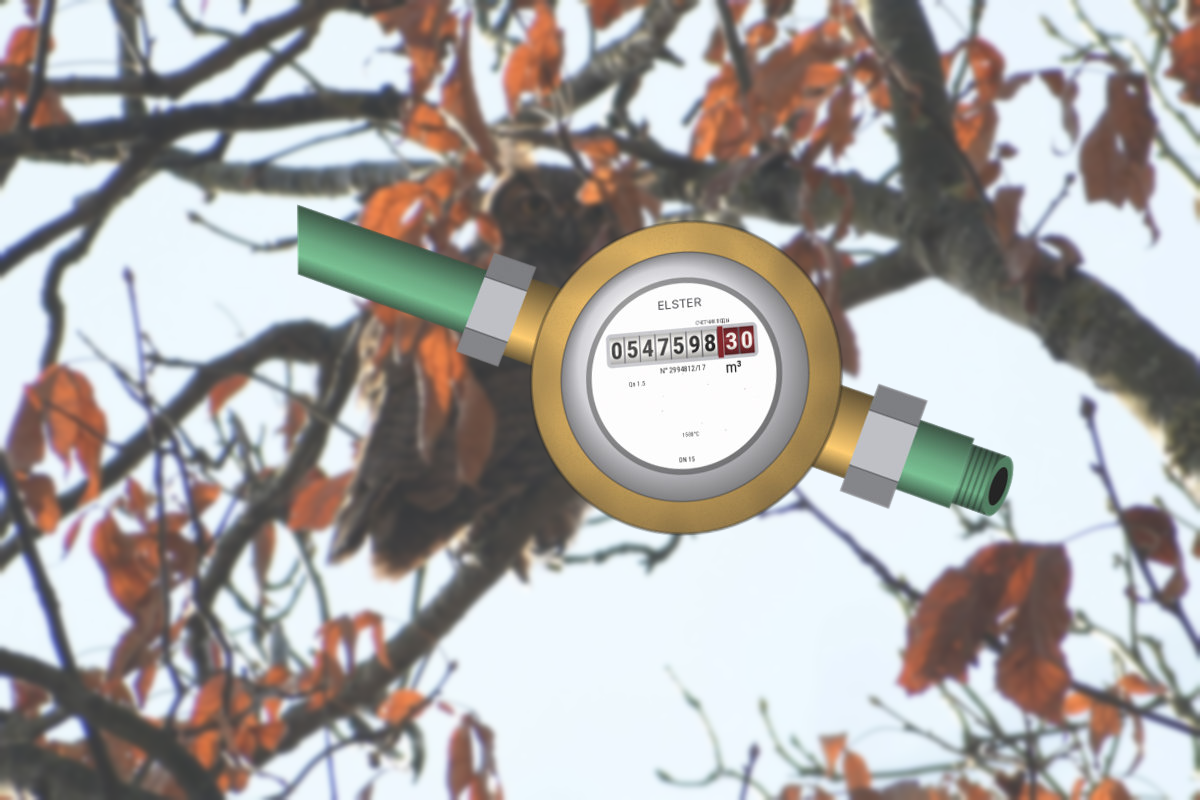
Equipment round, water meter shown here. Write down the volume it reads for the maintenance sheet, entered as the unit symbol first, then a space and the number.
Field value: m³ 547598.30
